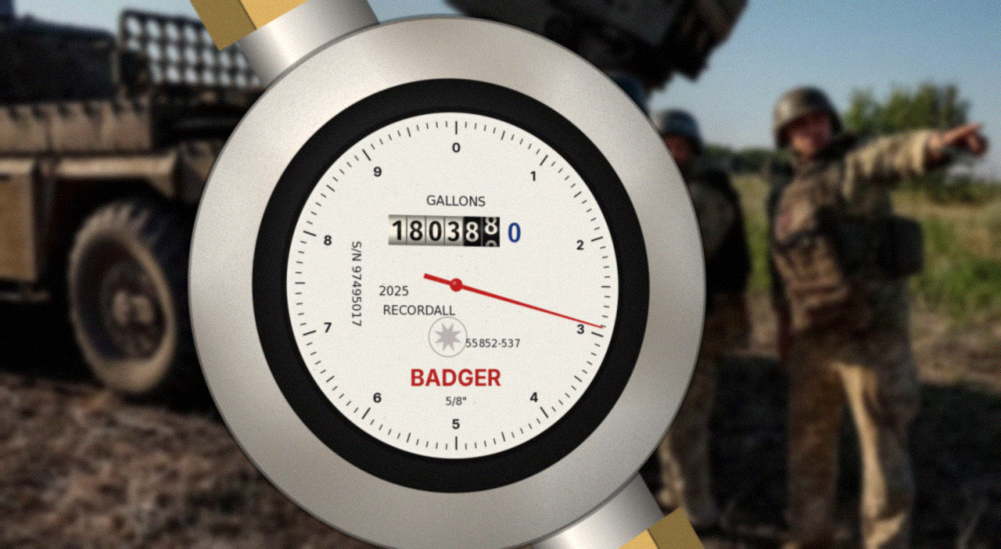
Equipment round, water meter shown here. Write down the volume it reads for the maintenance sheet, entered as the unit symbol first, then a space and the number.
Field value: gal 1803882.9
